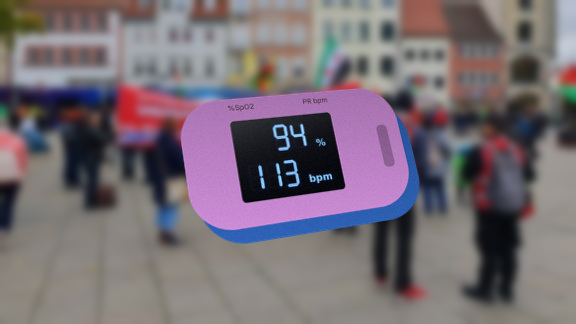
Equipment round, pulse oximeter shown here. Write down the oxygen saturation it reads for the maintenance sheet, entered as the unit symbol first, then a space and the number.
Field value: % 94
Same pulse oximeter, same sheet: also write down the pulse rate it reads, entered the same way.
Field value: bpm 113
